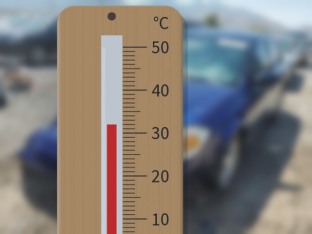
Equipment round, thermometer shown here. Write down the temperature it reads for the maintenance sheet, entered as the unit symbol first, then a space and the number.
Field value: °C 32
